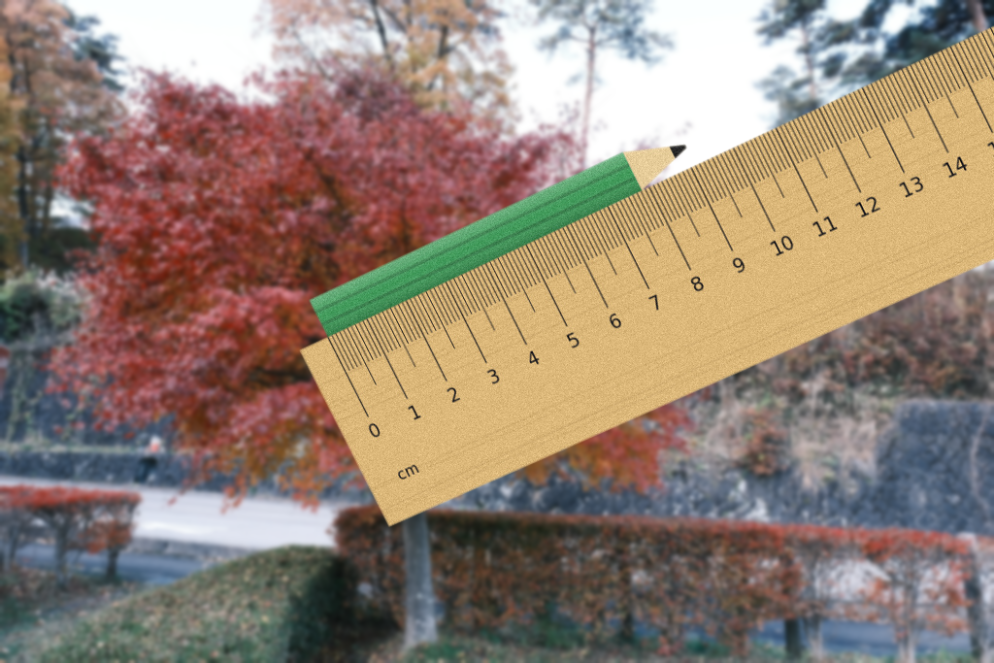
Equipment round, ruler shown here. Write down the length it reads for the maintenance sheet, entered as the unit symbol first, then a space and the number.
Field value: cm 9.1
